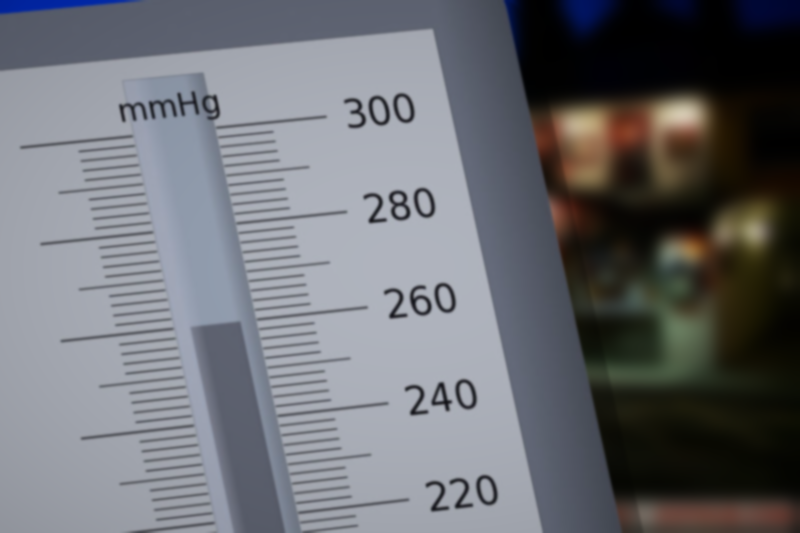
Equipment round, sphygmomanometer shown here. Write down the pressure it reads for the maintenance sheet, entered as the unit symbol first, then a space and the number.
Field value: mmHg 260
